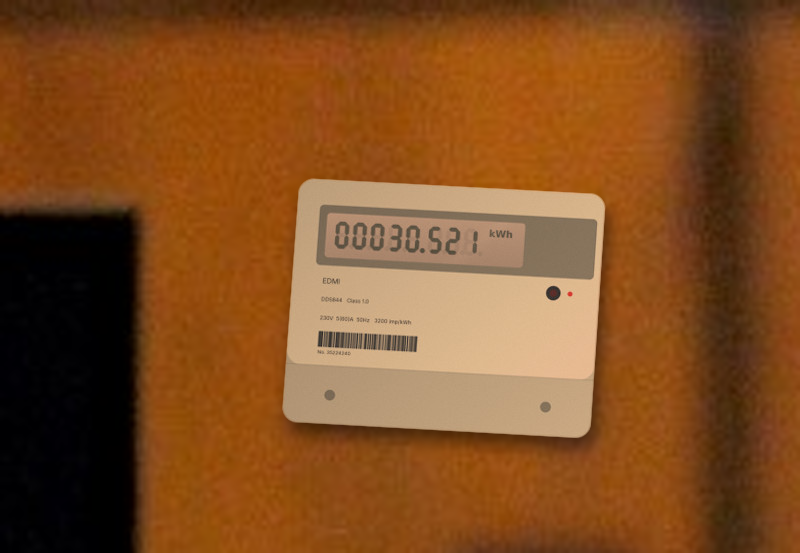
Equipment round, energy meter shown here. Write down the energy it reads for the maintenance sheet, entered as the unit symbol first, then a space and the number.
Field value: kWh 30.521
